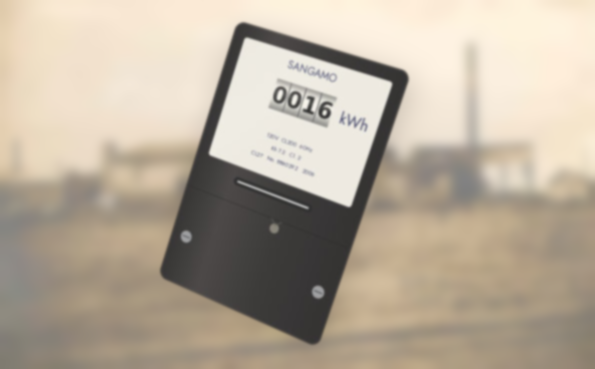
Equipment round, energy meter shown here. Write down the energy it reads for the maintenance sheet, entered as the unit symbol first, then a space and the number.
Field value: kWh 16
